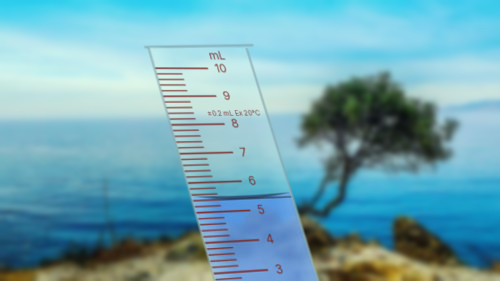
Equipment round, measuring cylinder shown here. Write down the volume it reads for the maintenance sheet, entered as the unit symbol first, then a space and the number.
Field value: mL 5.4
